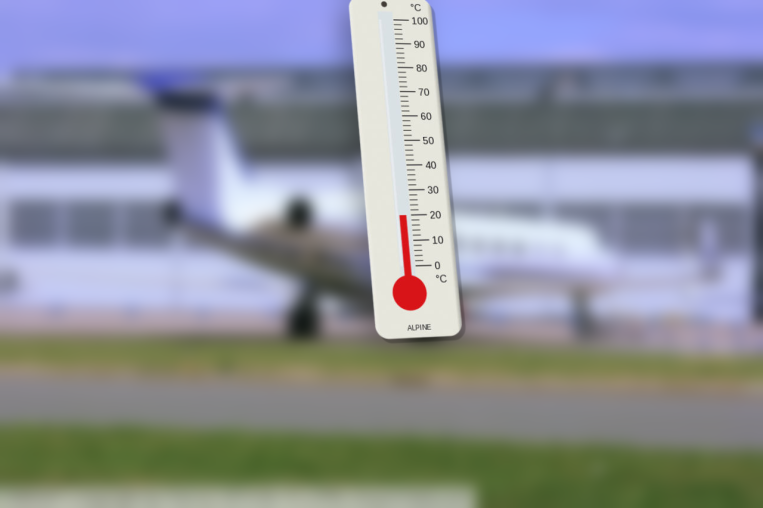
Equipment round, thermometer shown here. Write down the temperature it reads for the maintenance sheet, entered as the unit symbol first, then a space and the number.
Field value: °C 20
